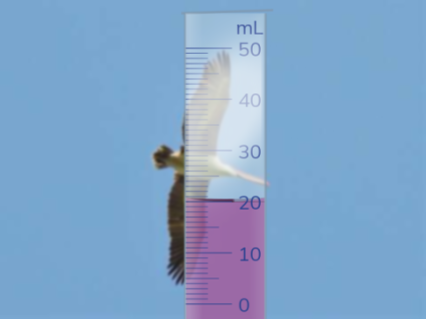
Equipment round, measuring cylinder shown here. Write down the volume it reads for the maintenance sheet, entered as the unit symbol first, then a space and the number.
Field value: mL 20
